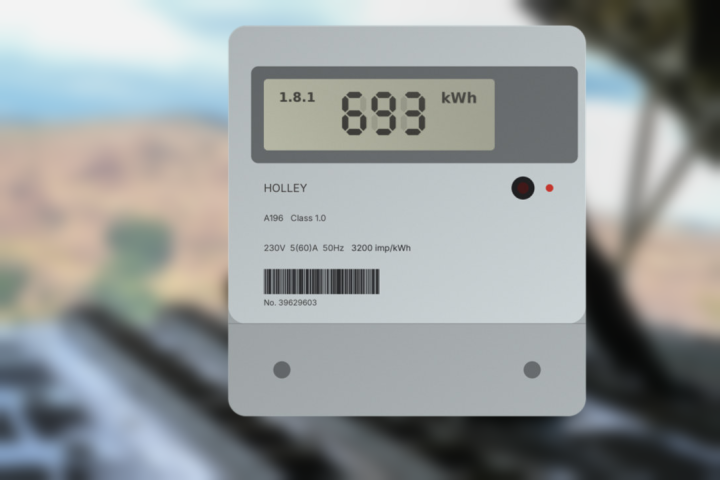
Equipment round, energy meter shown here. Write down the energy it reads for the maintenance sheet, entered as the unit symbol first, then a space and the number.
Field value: kWh 693
